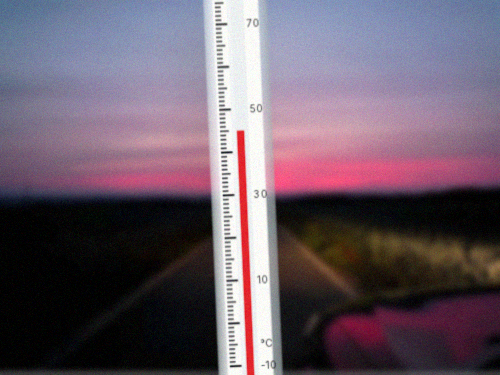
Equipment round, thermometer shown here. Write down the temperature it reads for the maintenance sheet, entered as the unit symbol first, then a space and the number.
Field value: °C 45
